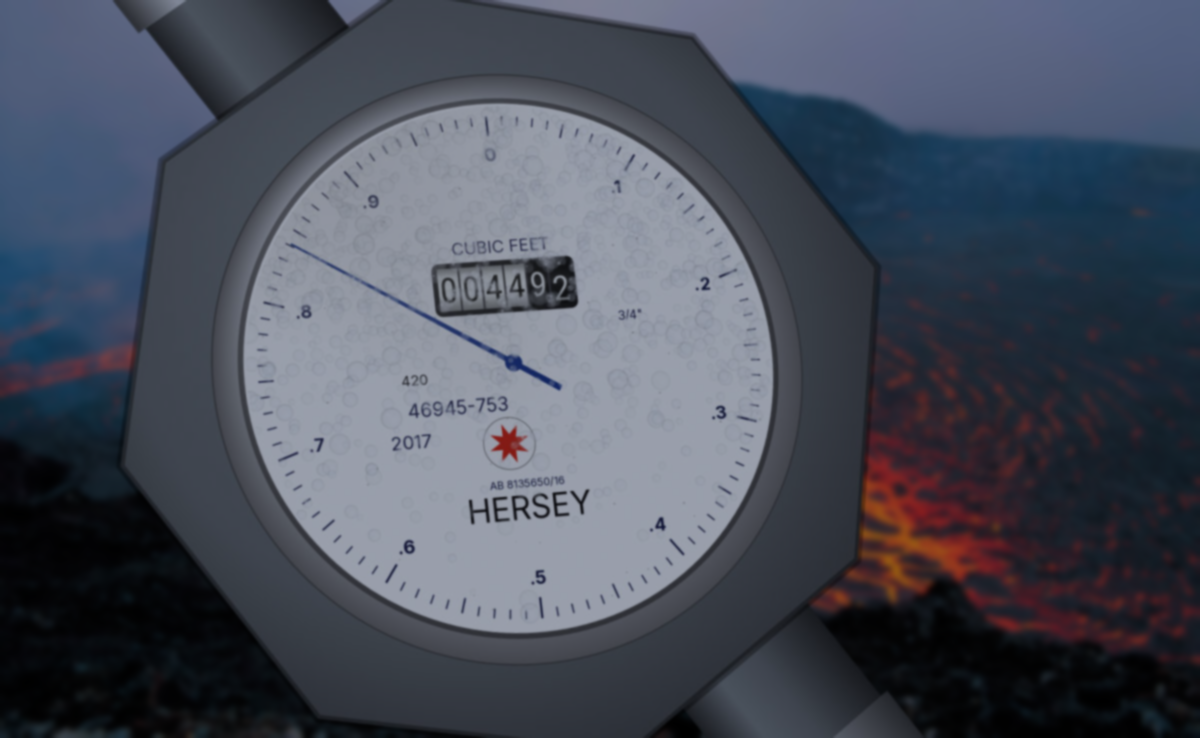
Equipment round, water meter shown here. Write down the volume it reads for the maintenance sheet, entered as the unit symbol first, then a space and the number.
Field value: ft³ 4491.84
